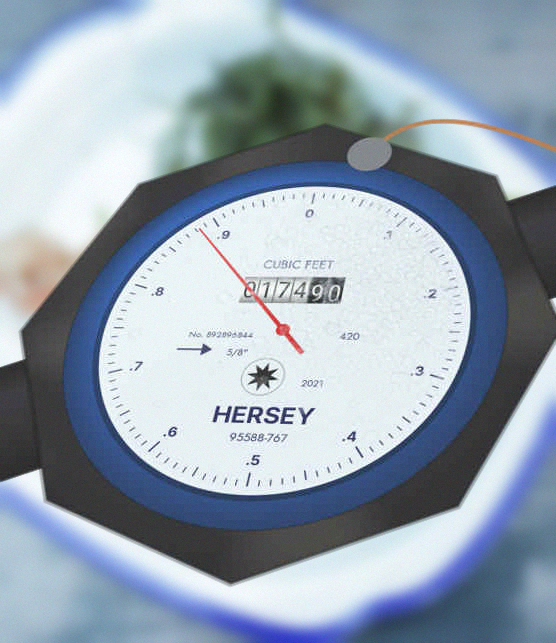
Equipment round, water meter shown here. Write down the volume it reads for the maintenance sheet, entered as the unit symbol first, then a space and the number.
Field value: ft³ 17489.88
